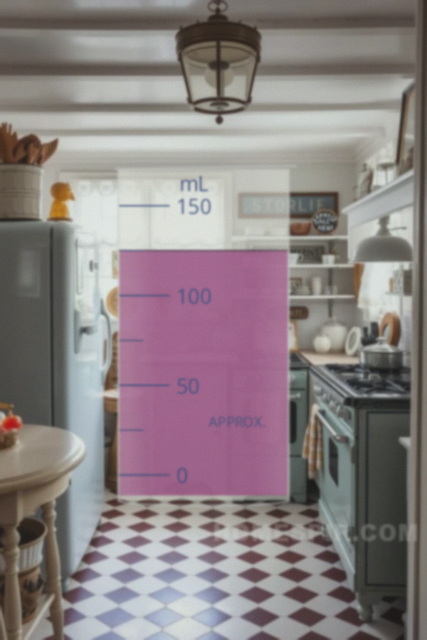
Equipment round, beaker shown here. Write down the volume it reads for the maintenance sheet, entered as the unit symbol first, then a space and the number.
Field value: mL 125
